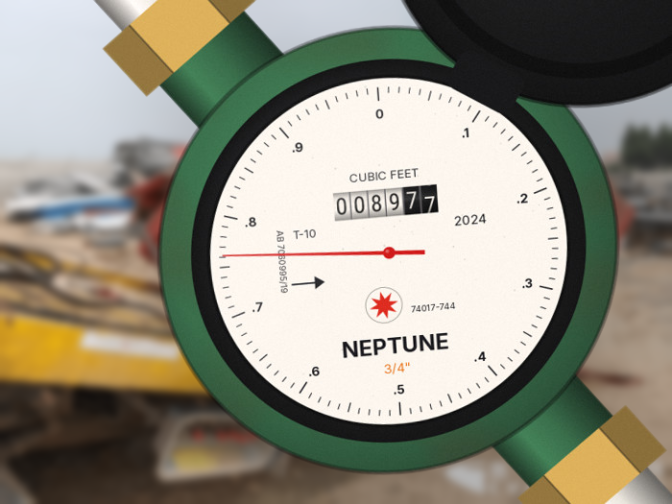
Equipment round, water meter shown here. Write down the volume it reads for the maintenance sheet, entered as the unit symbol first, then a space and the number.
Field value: ft³ 8976.76
